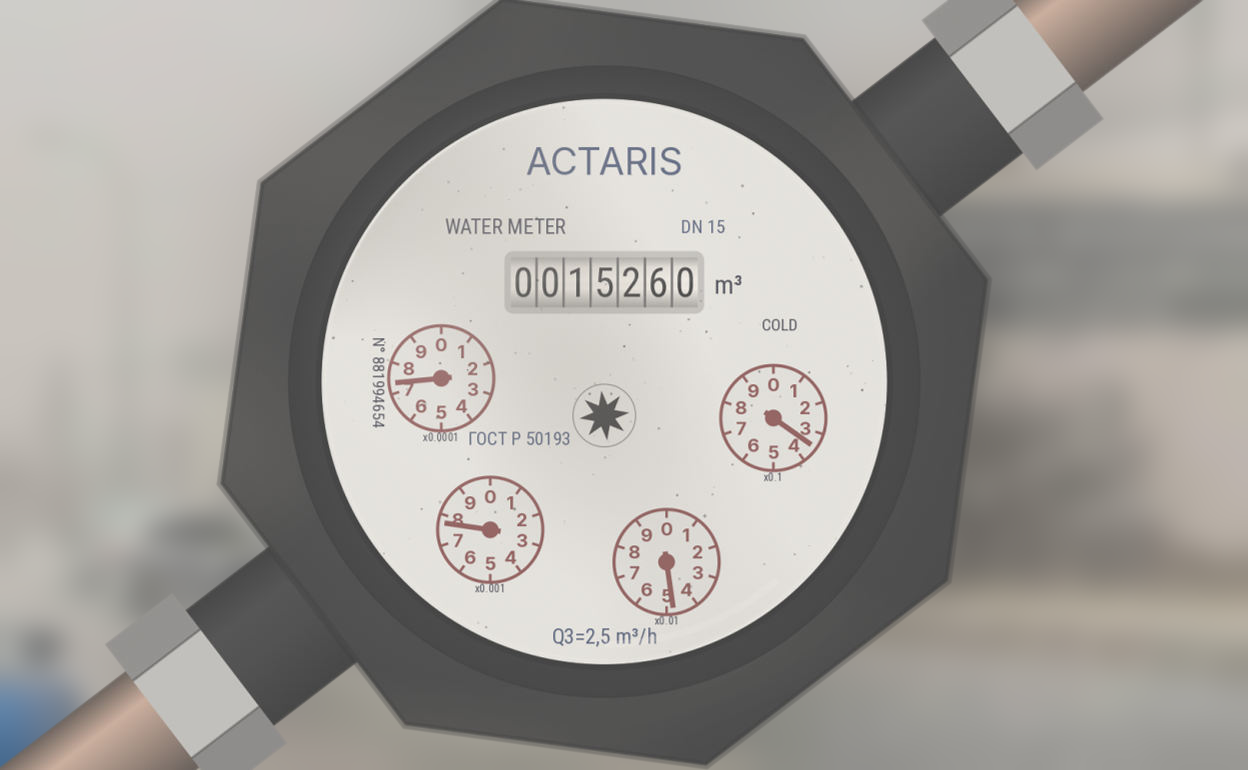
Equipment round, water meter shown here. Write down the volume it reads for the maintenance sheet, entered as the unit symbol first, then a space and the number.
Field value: m³ 15260.3477
